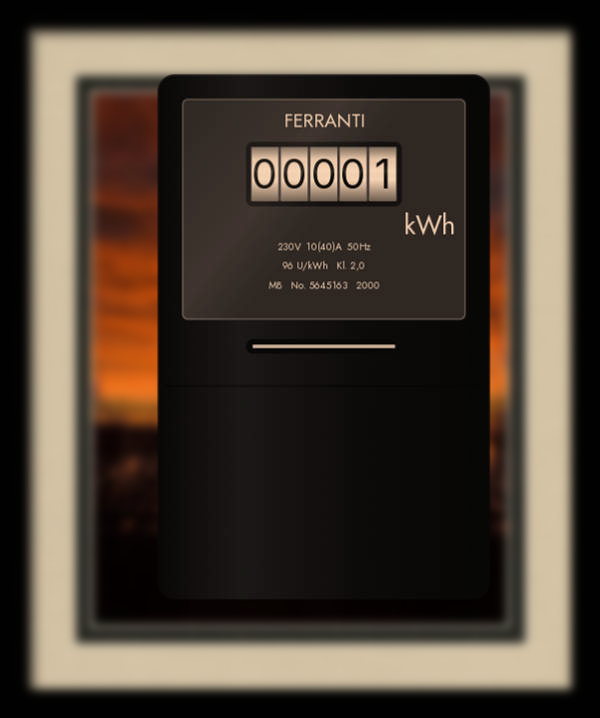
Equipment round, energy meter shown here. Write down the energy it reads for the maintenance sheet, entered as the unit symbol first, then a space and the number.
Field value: kWh 1
